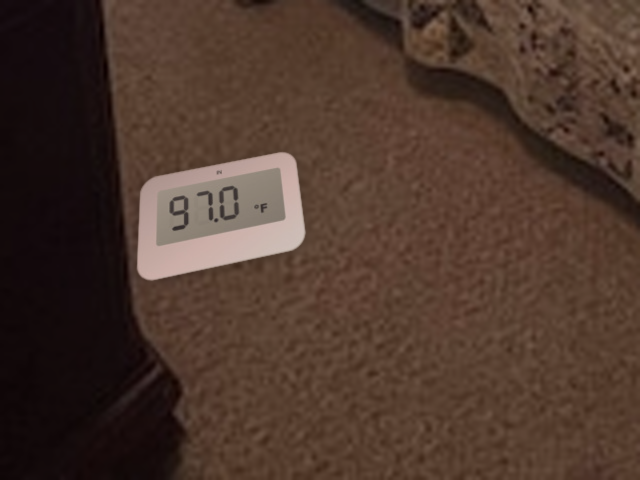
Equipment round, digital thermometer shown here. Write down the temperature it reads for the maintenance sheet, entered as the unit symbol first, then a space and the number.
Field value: °F 97.0
